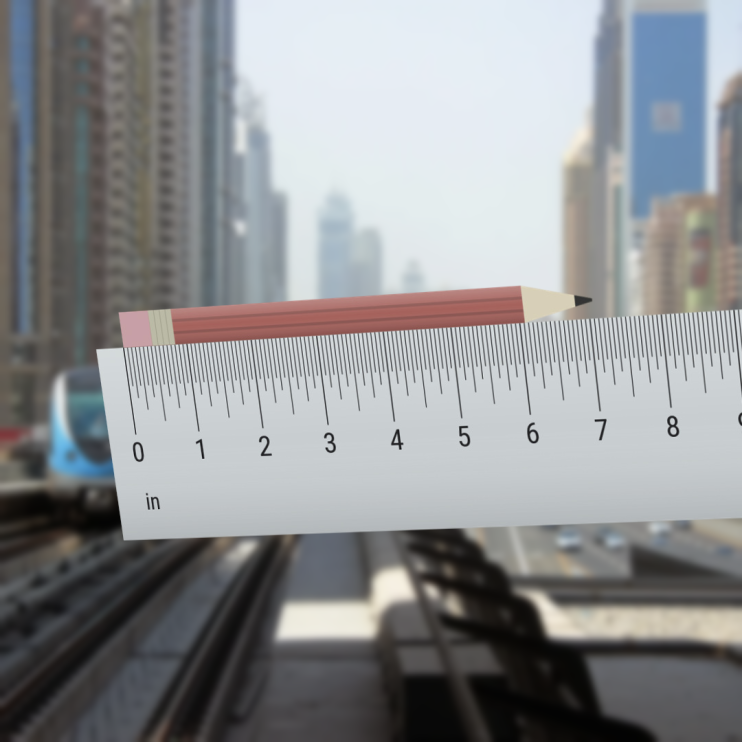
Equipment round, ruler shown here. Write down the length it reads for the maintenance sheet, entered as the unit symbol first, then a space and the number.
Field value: in 7.0625
